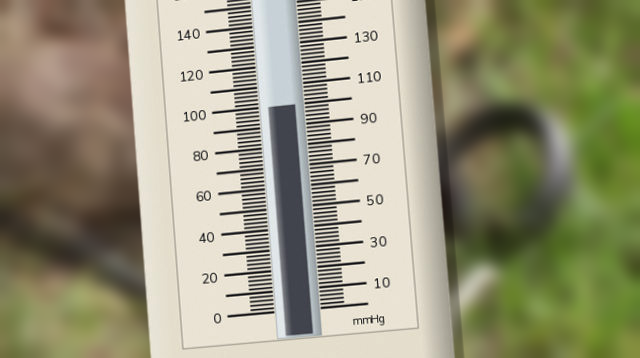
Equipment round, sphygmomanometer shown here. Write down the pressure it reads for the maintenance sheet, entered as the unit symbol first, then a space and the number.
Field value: mmHg 100
